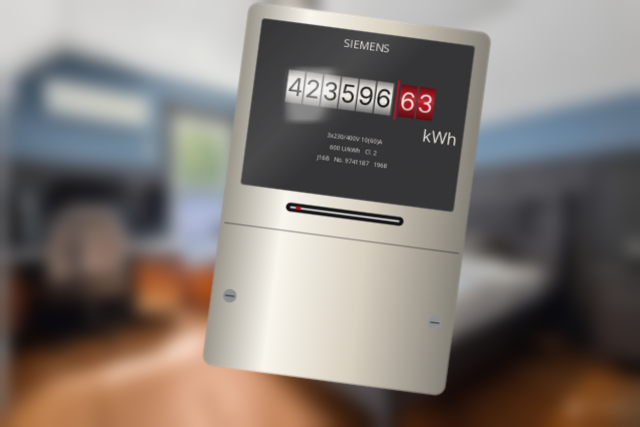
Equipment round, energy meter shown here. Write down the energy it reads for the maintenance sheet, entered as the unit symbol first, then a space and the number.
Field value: kWh 423596.63
